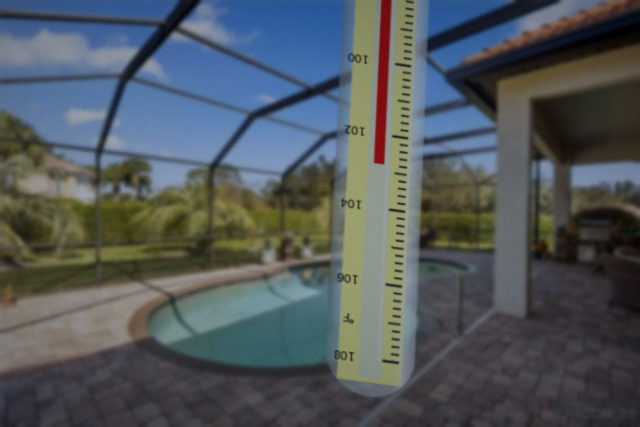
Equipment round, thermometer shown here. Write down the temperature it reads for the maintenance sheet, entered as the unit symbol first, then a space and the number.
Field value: °F 102.8
